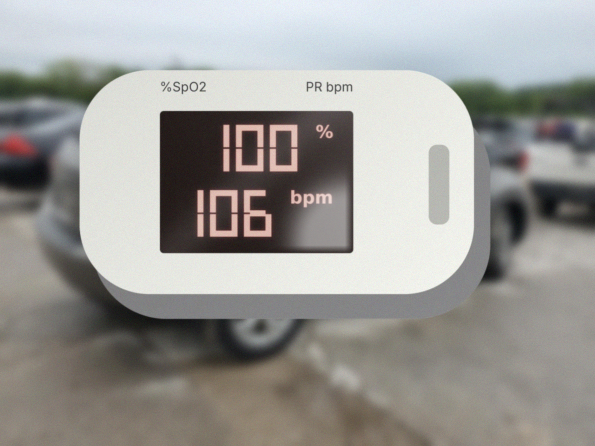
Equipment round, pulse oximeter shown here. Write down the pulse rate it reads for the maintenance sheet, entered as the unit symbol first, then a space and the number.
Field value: bpm 106
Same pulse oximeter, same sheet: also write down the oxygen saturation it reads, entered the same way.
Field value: % 100
